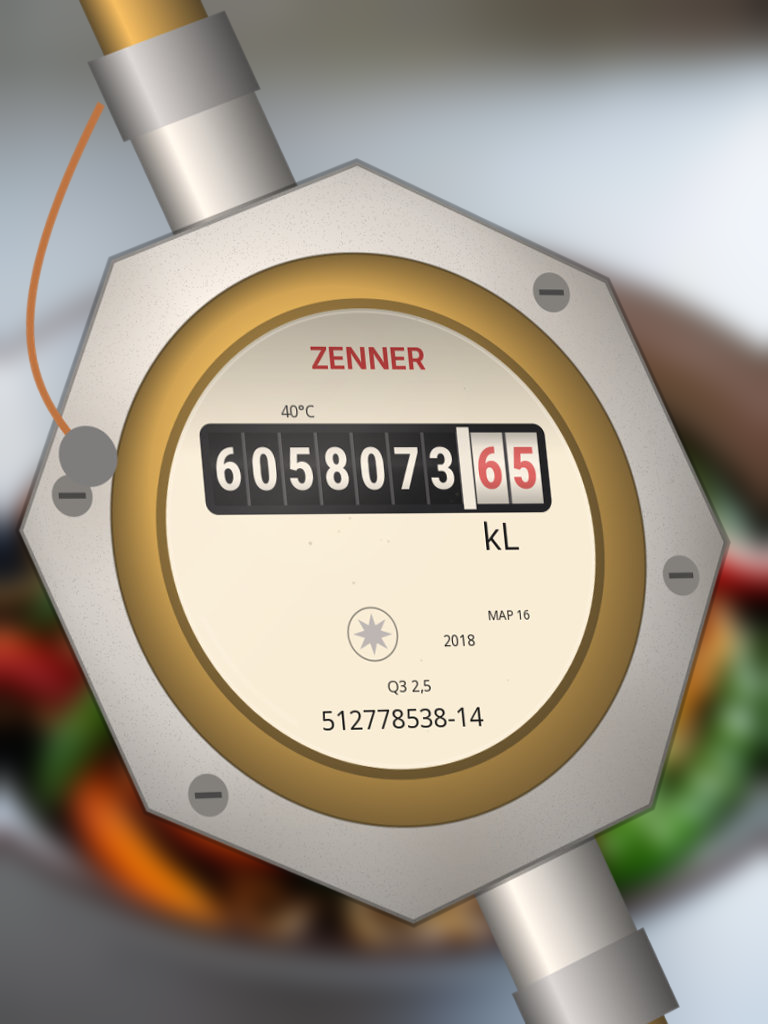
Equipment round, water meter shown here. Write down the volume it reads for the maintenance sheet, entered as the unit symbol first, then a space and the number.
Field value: kL 6058073.65
